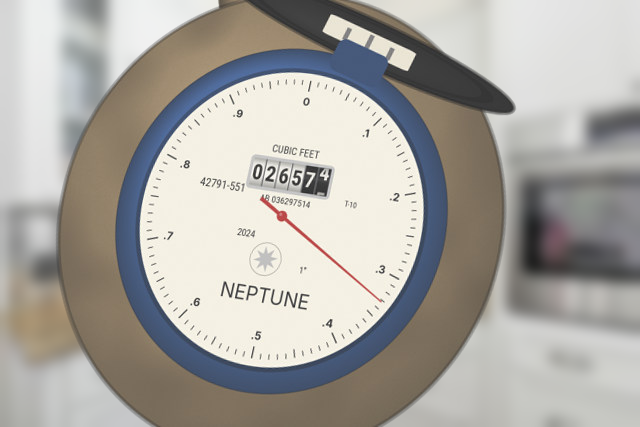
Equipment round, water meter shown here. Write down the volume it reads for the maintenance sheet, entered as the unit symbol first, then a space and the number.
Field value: ft³ 26574.33
